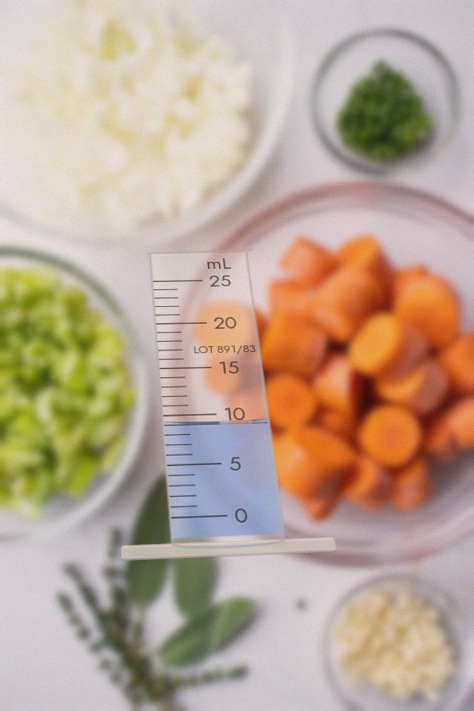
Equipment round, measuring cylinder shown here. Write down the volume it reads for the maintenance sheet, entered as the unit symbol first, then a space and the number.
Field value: mL 9
